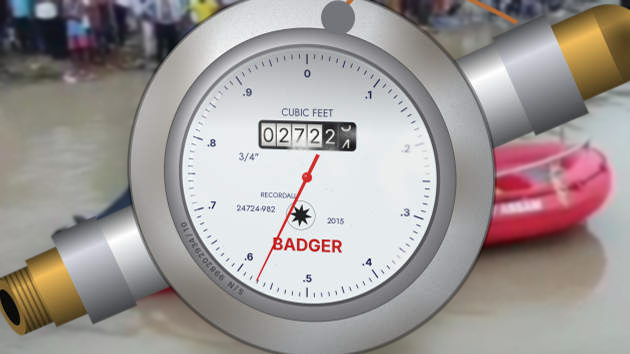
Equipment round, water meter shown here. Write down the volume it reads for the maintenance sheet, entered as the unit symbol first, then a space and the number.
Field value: ft³ 27223.57
